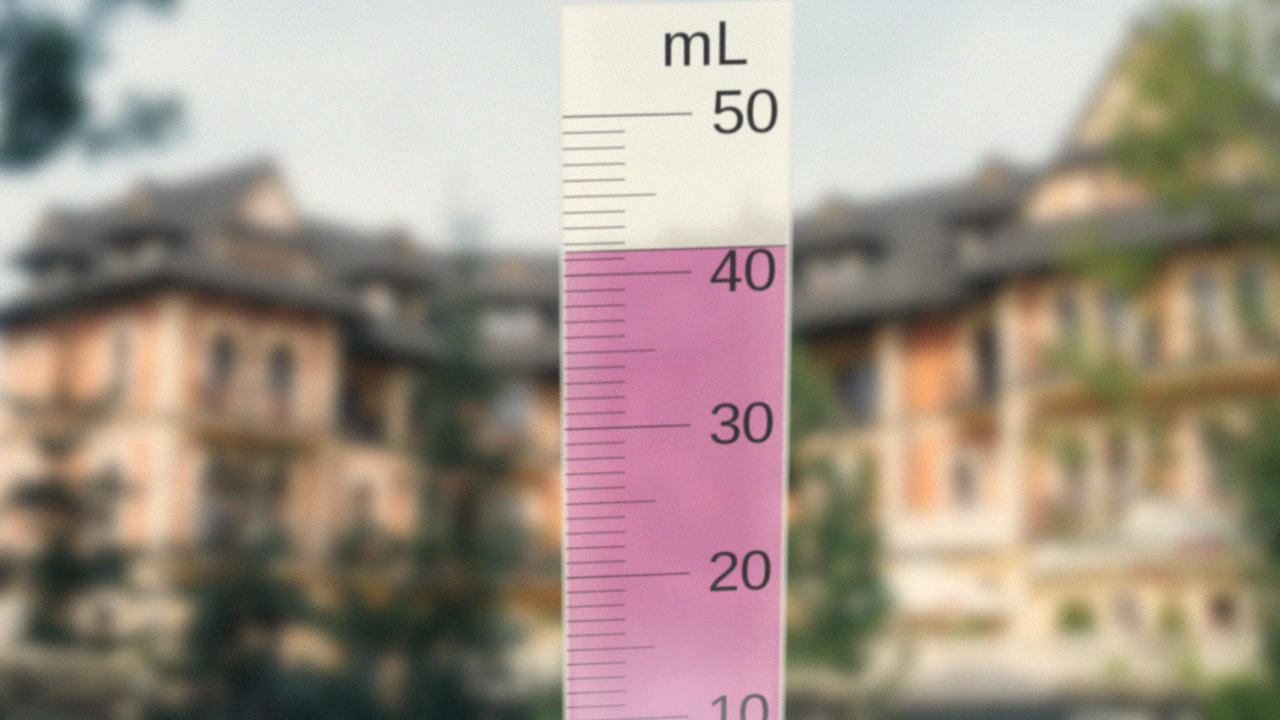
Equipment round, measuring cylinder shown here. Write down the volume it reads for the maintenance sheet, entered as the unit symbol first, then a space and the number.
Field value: mL 41.5
